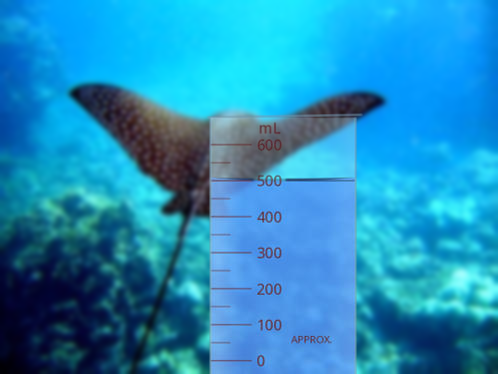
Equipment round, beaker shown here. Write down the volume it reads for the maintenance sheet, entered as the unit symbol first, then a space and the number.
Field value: mL 500
